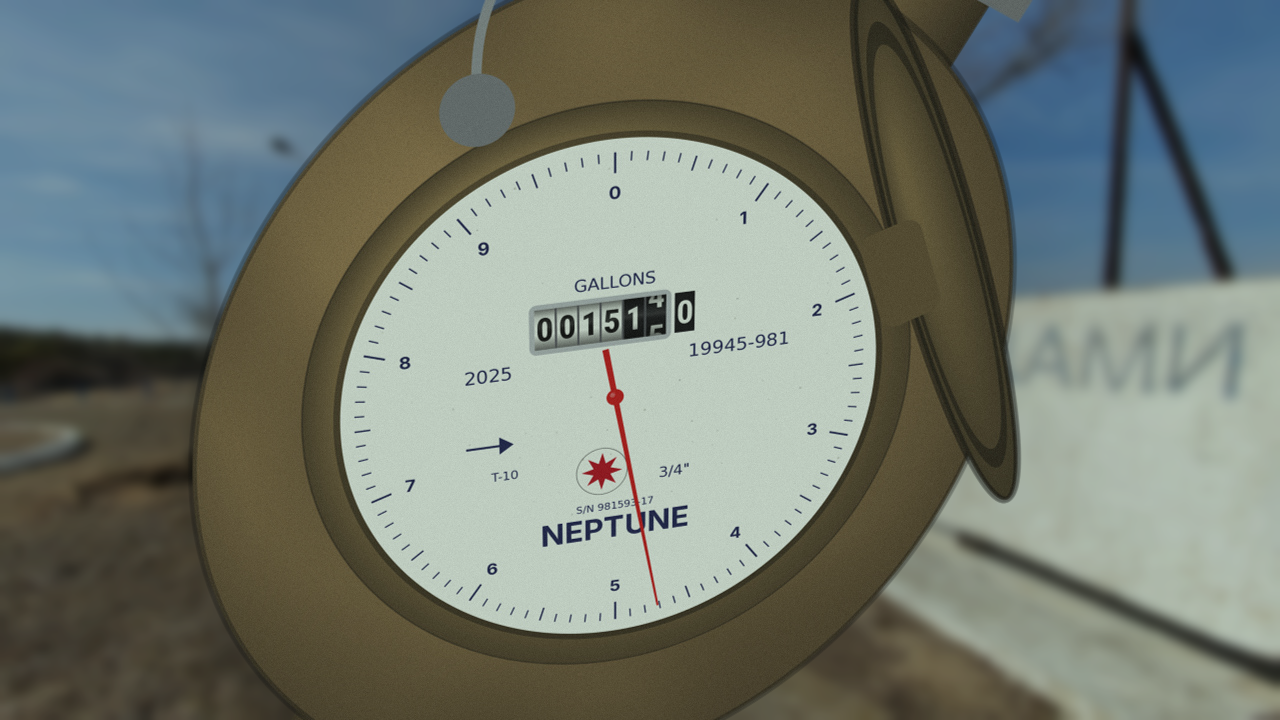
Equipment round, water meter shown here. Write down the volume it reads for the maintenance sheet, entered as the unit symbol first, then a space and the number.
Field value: gal 15144.7
